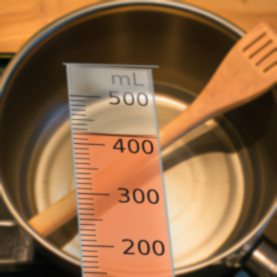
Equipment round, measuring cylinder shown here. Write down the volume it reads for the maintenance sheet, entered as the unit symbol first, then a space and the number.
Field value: mL 420
